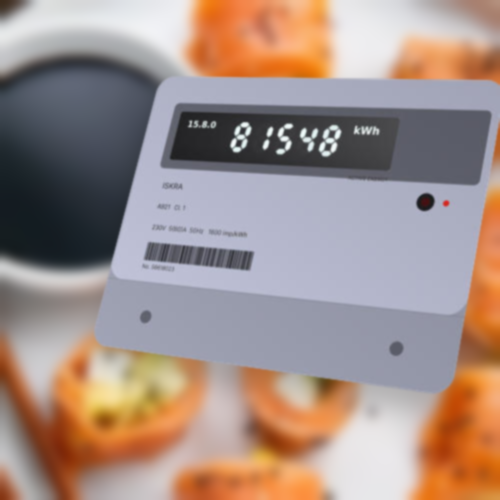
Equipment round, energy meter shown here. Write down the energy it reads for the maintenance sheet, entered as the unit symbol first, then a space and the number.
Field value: kWh 81548
